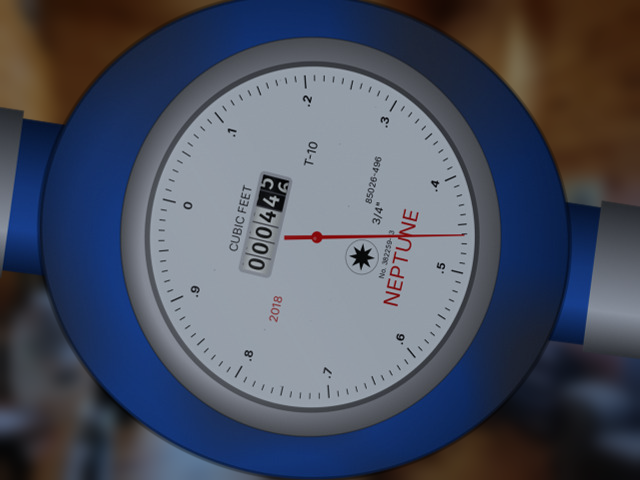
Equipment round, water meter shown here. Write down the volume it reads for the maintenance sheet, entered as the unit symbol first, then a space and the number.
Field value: ft³ 445.46
